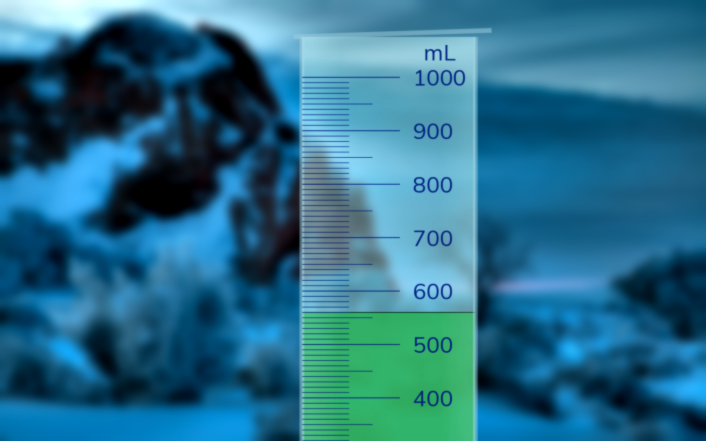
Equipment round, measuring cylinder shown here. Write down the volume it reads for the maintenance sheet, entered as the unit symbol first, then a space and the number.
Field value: mL 560
